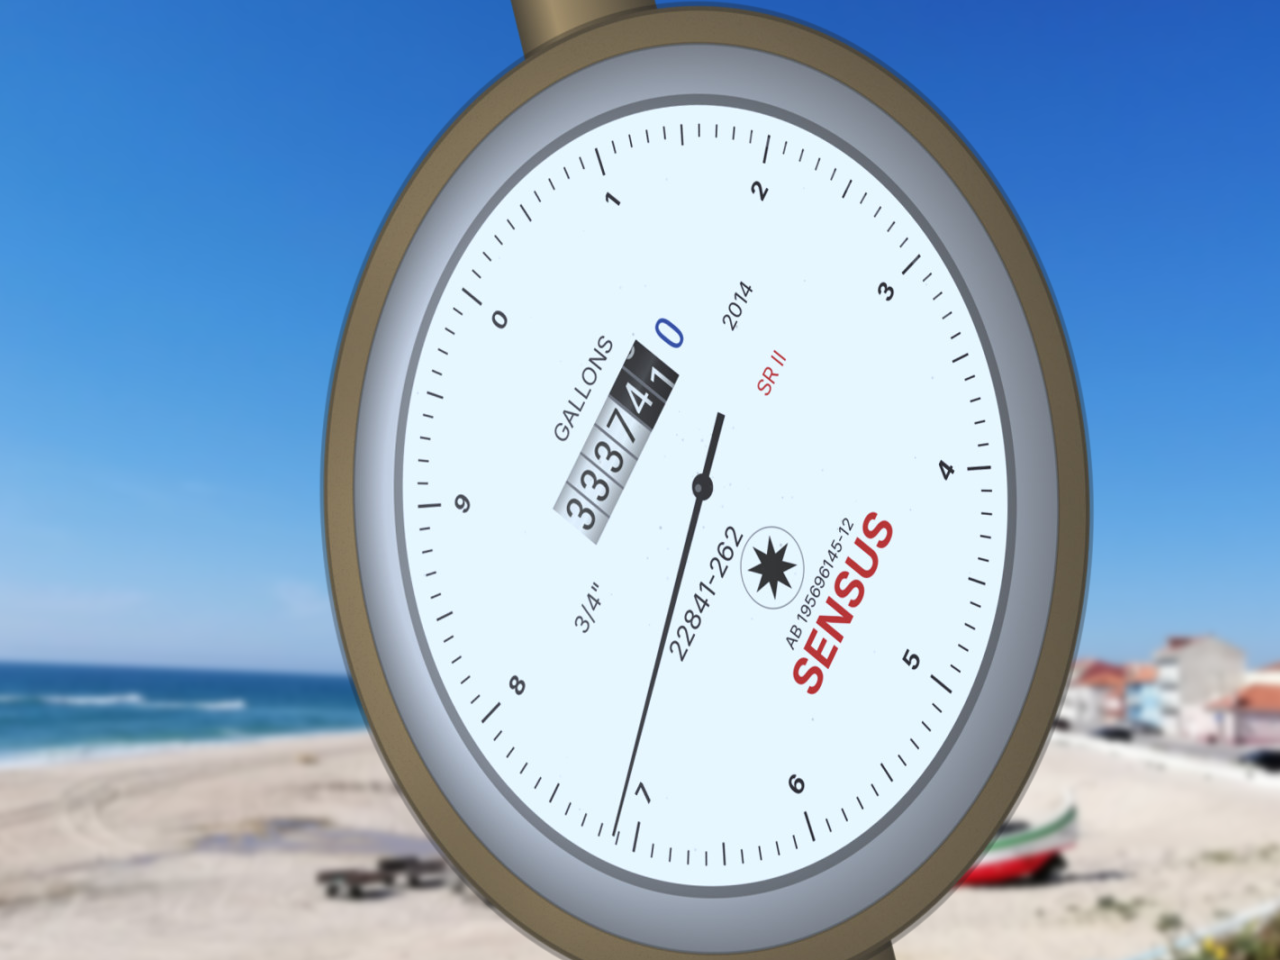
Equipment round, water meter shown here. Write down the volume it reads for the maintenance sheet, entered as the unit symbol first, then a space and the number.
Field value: gal 3337407.1
